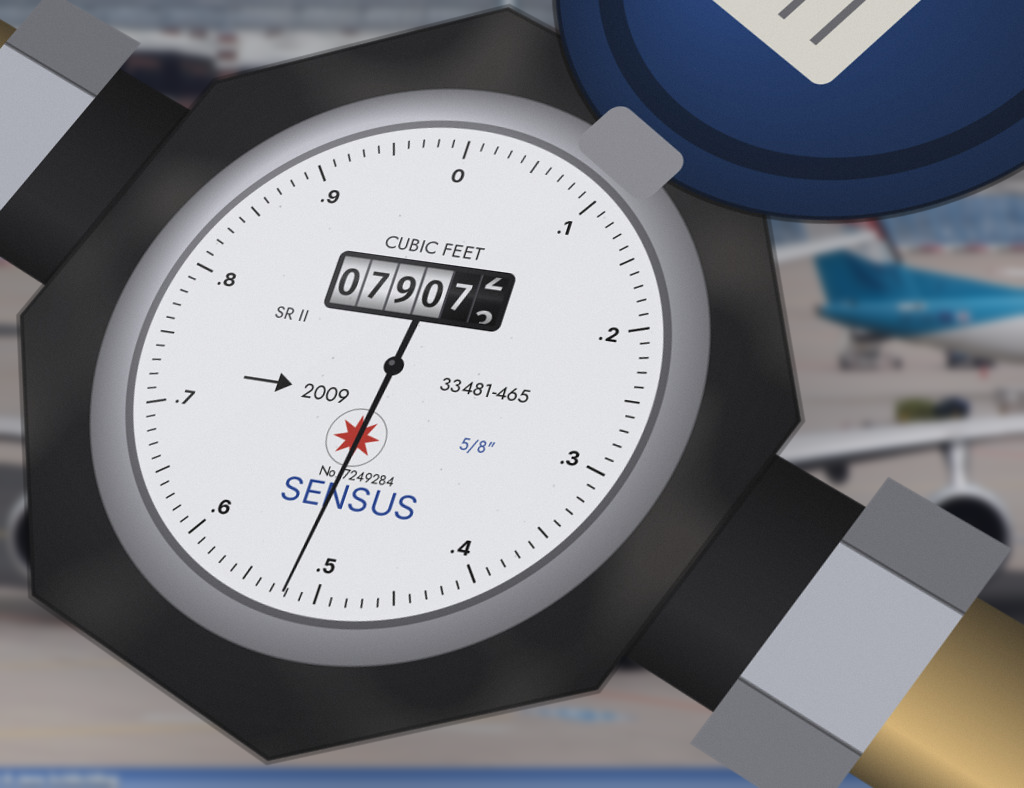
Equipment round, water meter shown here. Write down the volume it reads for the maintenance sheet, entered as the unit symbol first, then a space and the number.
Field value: ft³ 79072.52
